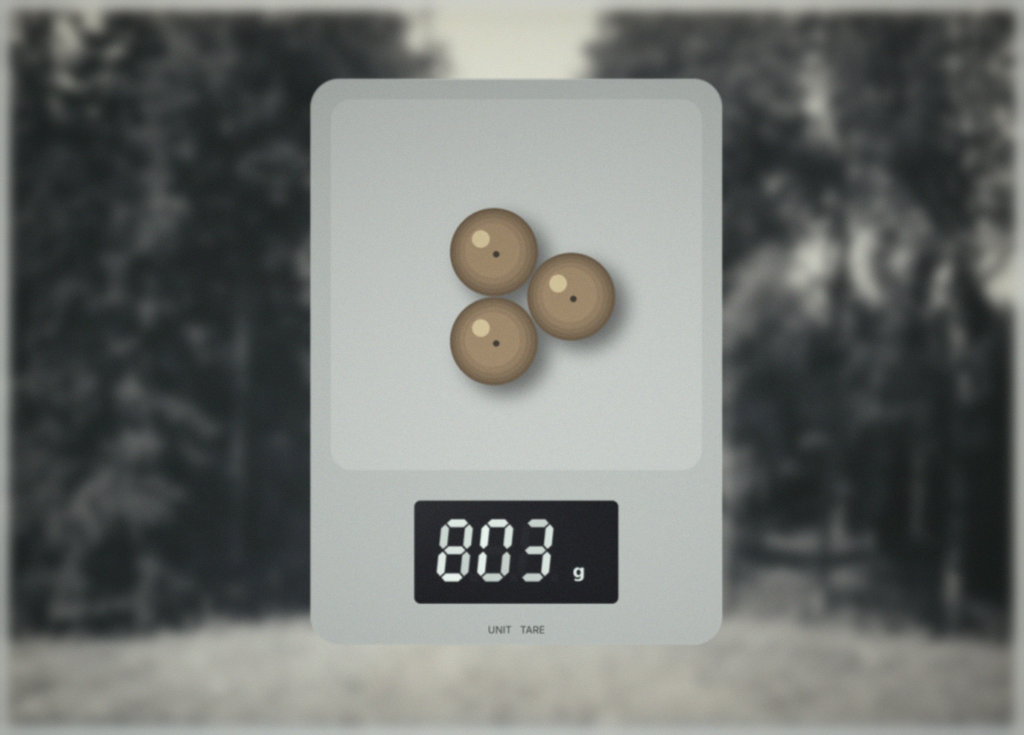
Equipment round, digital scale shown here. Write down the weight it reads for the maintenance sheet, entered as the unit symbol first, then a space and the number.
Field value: g 803
